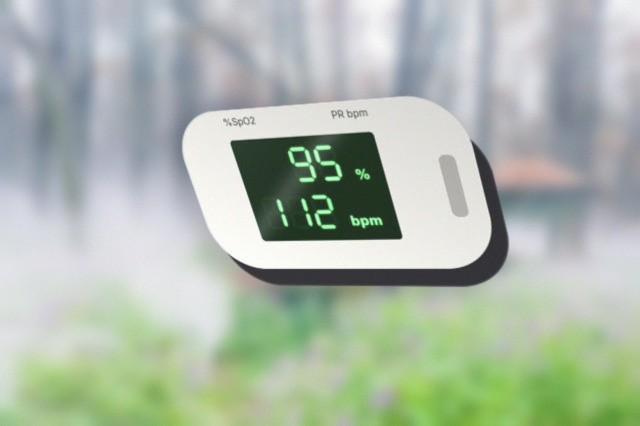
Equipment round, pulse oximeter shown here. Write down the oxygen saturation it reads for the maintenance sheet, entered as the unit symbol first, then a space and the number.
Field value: % 95
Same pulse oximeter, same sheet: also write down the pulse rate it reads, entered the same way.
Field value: bpm 112
